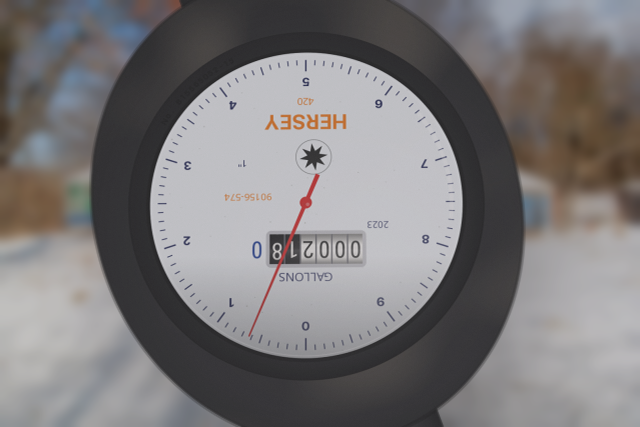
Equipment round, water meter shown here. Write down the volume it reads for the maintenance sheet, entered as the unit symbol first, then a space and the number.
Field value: gal 2180.6
